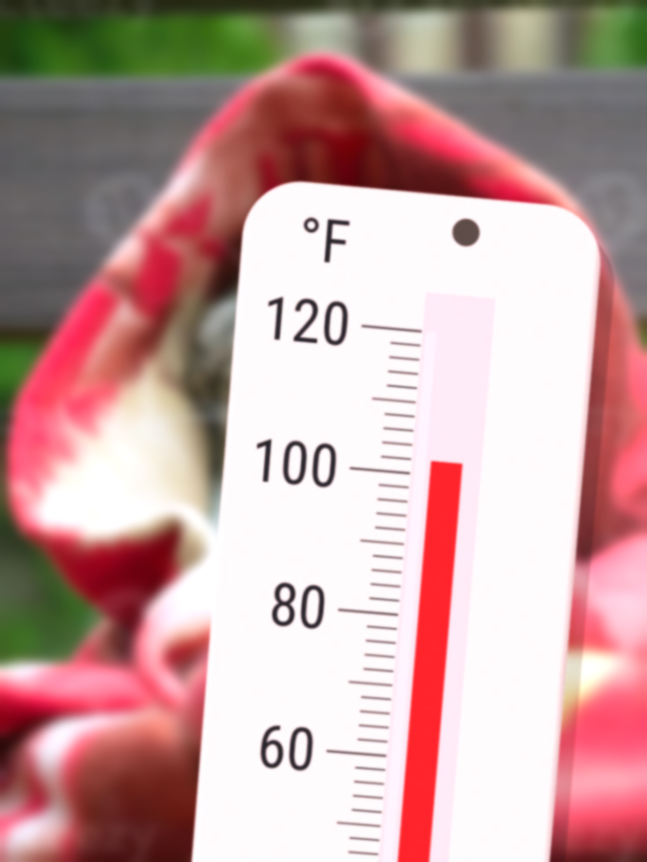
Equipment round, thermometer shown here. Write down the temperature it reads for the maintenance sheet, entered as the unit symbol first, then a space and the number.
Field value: °F 102
